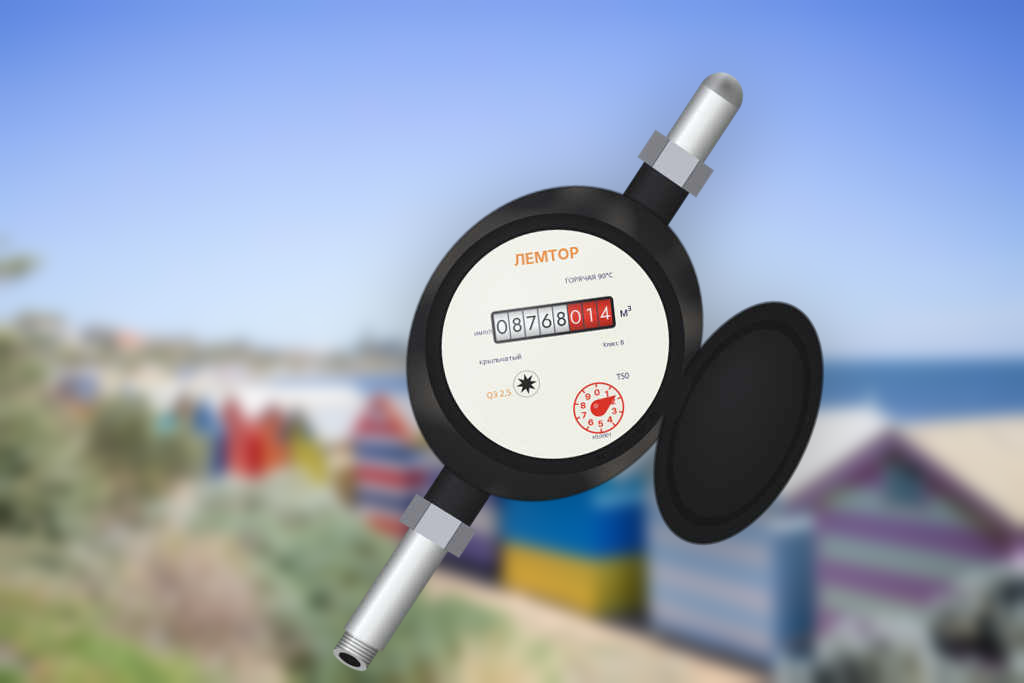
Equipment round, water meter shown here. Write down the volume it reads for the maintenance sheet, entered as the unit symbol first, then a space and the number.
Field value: m³ 8768.0141
